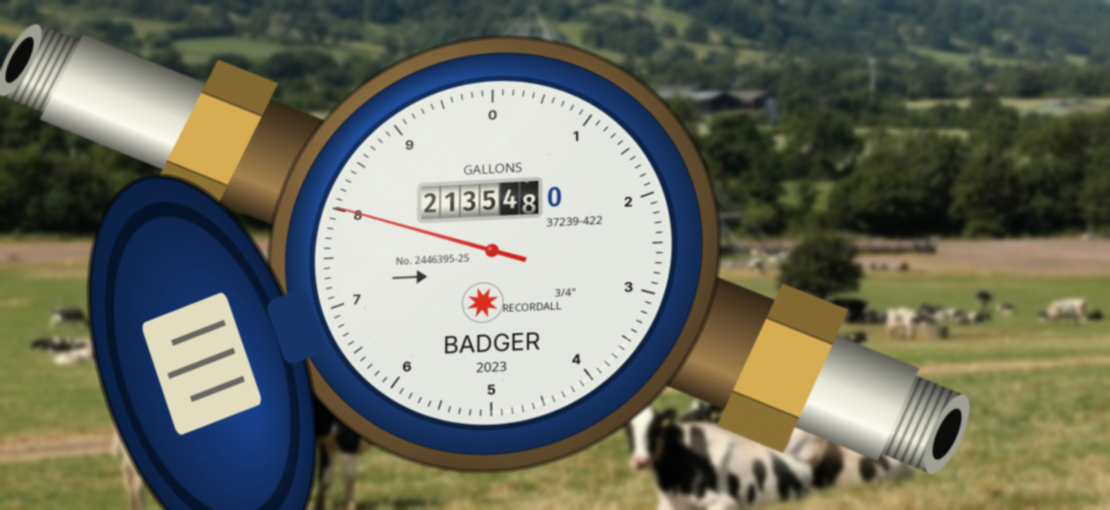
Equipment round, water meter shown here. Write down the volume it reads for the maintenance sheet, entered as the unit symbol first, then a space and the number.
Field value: gal 2135478.0
